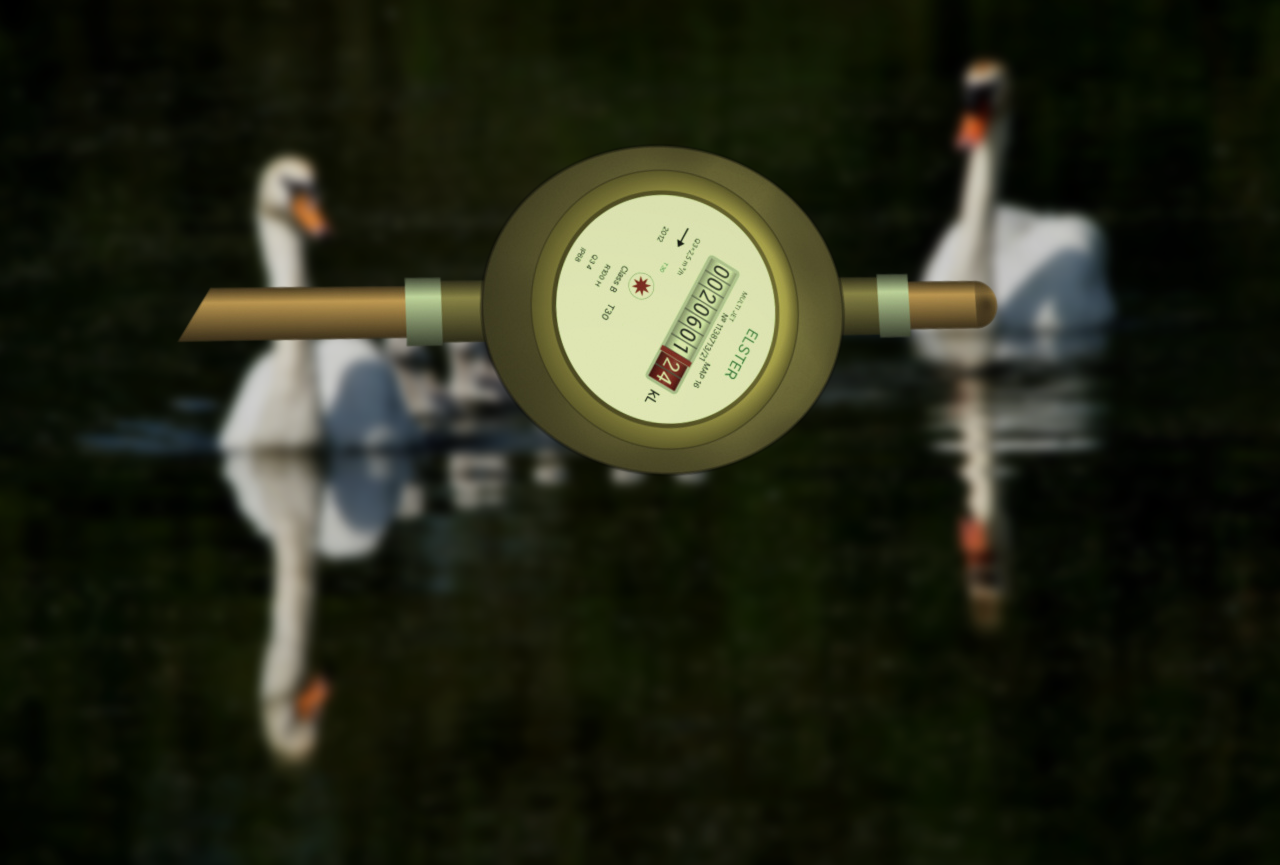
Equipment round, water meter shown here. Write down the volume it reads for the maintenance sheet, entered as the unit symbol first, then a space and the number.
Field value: kL 20601.24
